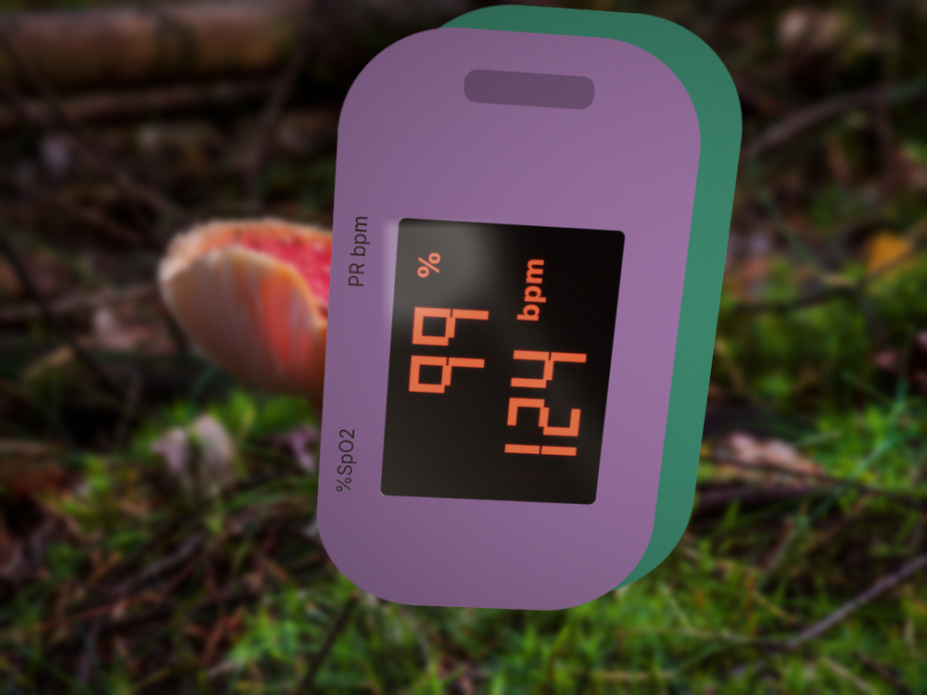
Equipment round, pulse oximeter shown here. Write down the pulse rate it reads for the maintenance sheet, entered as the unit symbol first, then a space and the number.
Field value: bpm 124
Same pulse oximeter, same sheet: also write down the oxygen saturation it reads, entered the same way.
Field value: % 99
